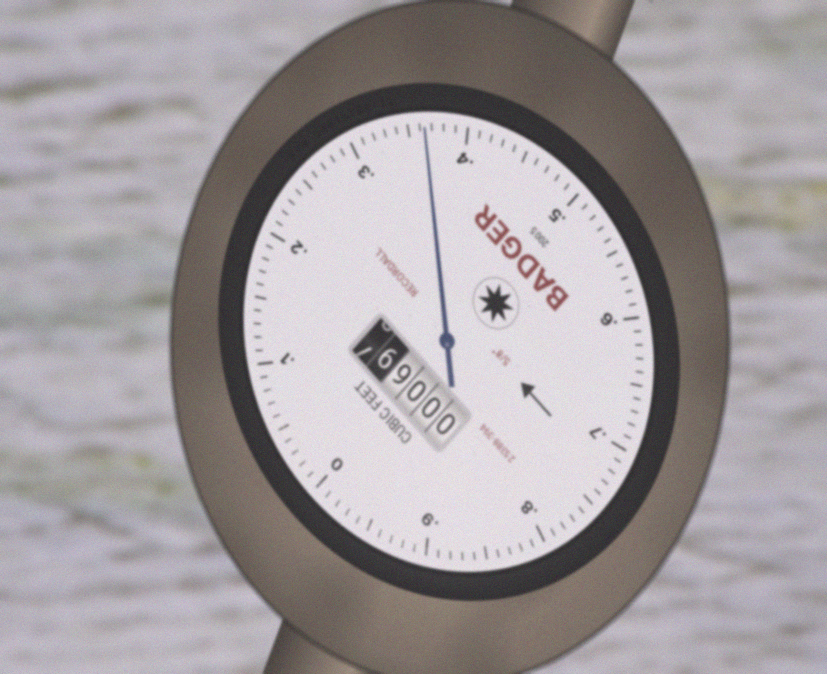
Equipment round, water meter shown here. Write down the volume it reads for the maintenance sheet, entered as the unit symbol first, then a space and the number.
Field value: ft³ 697.36
